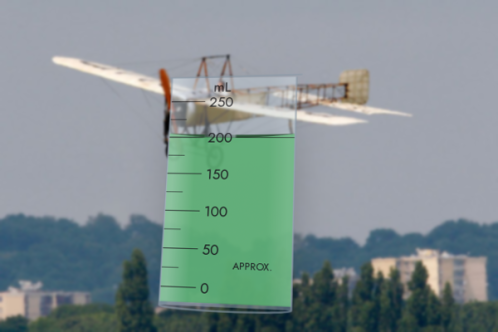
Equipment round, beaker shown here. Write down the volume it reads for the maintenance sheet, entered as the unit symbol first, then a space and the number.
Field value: mL 200
